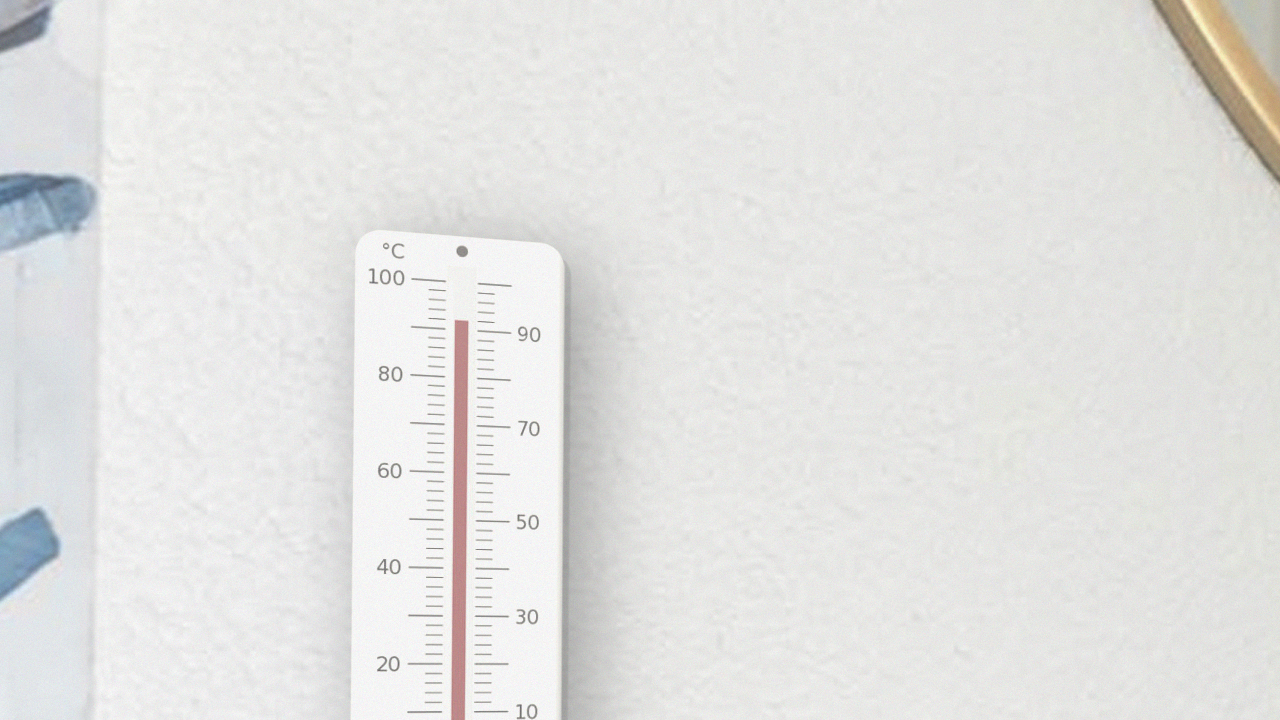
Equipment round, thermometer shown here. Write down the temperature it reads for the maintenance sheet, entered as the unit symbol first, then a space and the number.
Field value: °C 92
